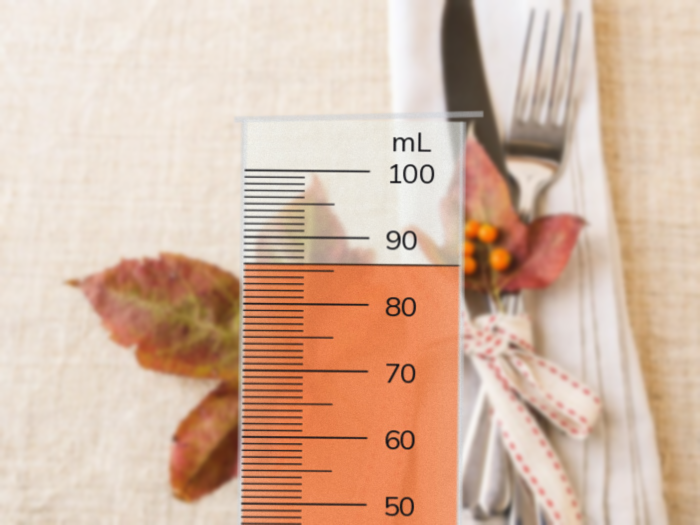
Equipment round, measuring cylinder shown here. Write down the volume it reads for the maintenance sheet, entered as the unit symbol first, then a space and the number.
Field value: mL 86
